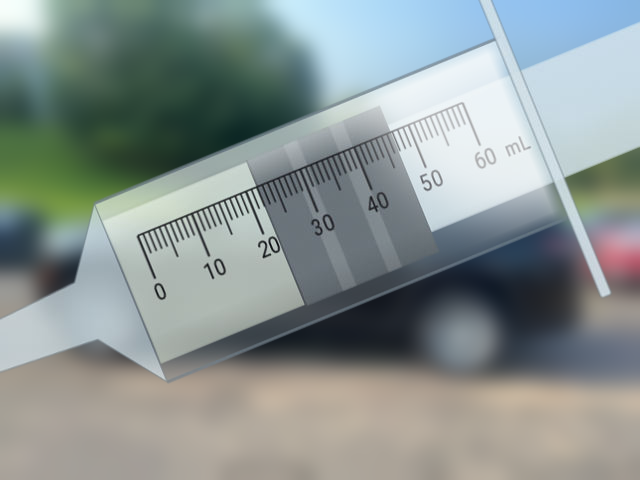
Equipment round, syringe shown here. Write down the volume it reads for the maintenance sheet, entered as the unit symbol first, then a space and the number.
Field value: mL 22
